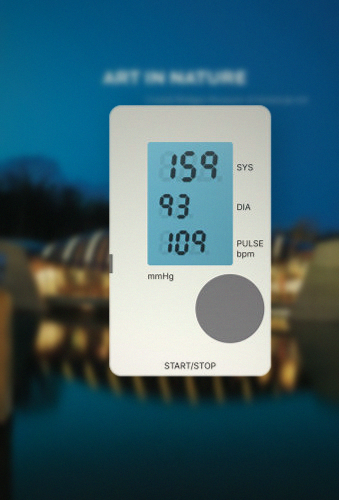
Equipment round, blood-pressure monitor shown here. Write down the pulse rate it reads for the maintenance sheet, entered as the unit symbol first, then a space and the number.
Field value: bpm 109
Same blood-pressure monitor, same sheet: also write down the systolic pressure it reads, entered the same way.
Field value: mmHg 159
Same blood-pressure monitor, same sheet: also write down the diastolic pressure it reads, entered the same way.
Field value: mmHg 93
